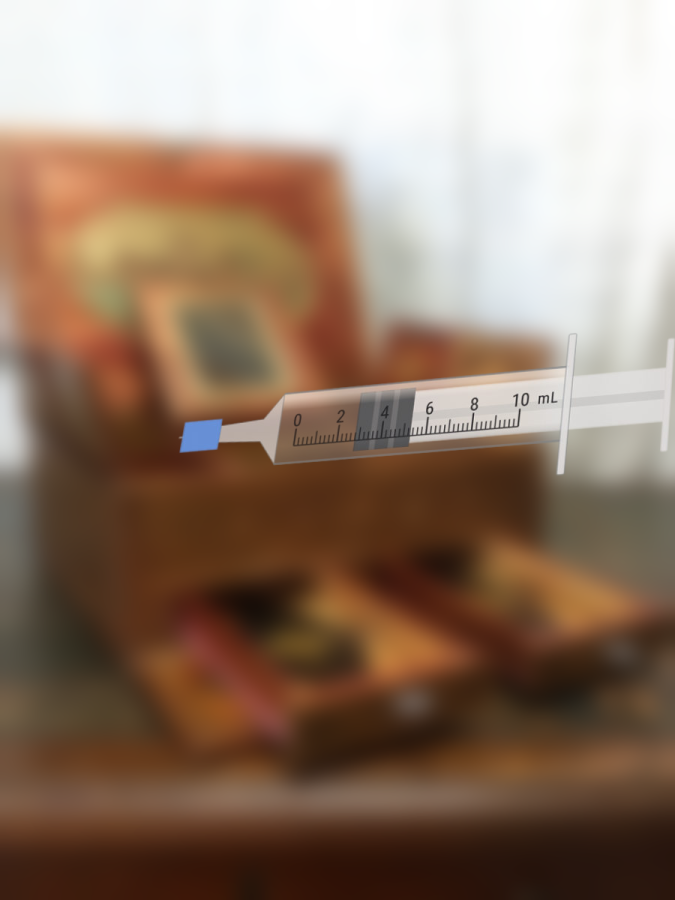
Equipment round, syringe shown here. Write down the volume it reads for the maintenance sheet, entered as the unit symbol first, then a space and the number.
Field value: mL 2.8
